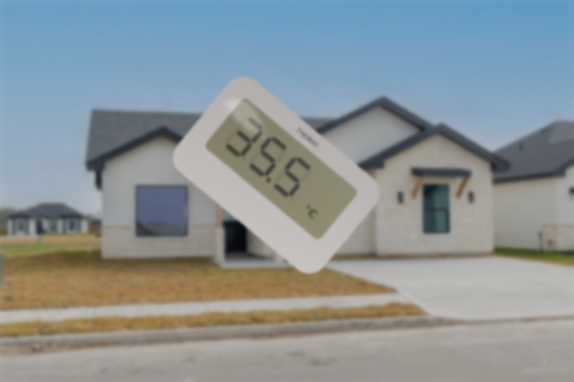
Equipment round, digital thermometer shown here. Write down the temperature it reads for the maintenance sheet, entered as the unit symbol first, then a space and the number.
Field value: °C 35.5
